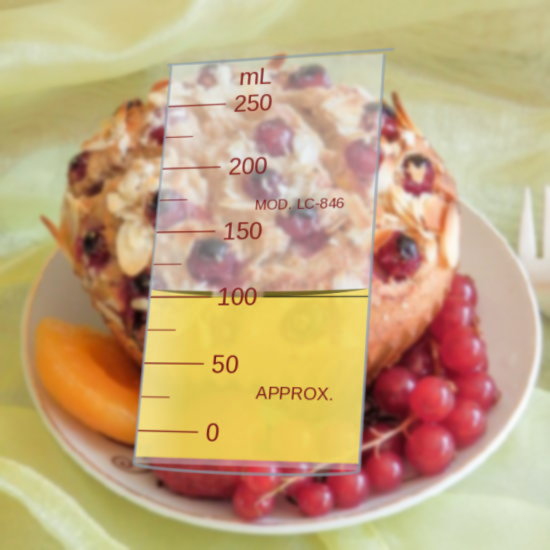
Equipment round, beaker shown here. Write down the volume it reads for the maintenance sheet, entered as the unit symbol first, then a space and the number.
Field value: mL 100
